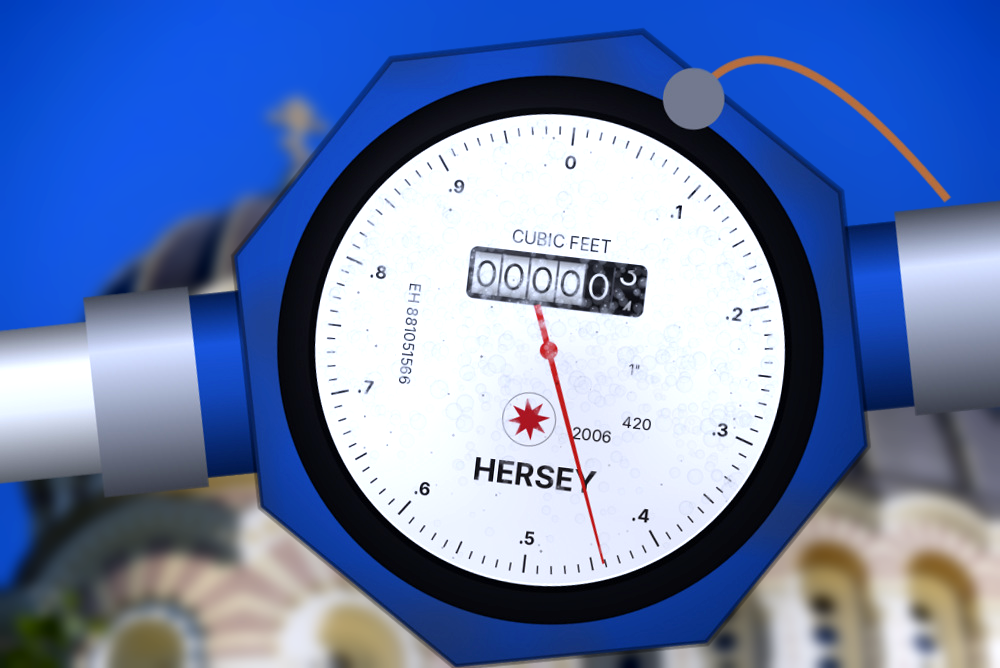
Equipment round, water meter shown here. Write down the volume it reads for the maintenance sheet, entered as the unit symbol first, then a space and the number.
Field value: ft³ 3.44
